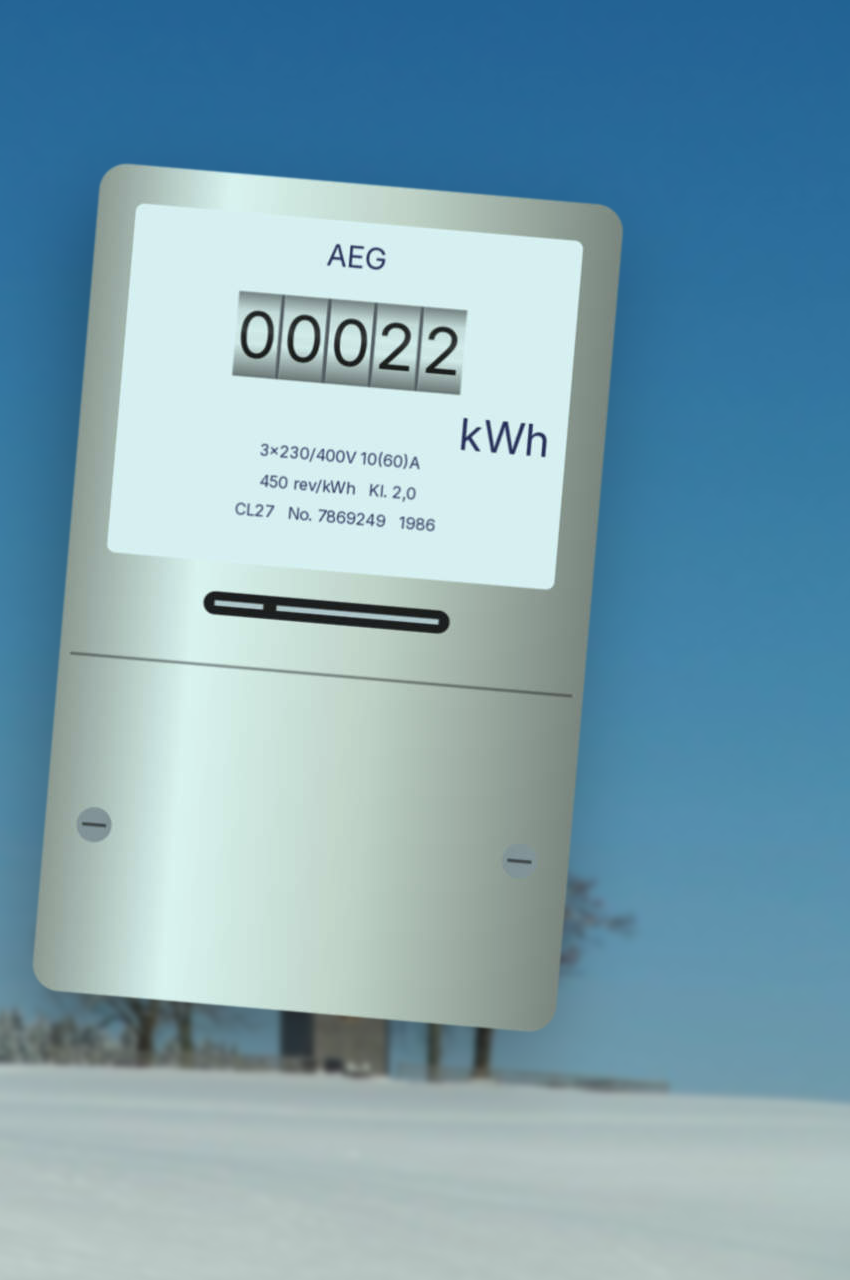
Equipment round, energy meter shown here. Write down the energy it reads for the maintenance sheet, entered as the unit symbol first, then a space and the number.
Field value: kWh 22
